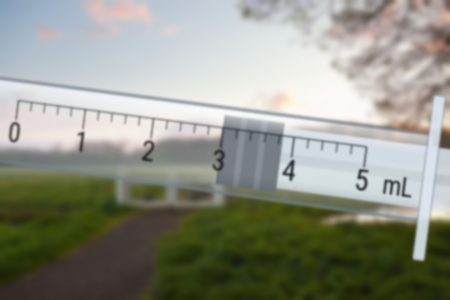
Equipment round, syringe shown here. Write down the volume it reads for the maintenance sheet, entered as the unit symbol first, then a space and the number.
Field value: mL 3
